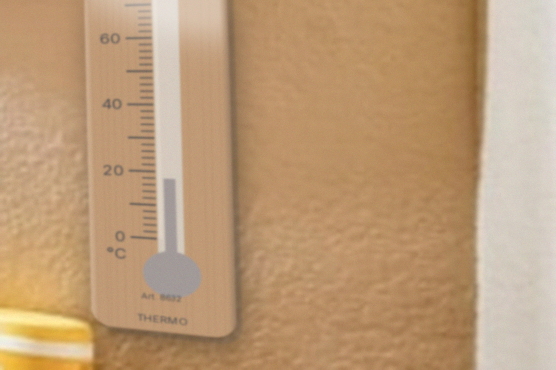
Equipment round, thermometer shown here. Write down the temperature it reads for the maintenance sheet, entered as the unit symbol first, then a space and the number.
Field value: °C 18
